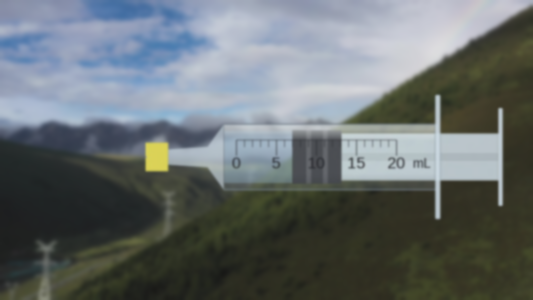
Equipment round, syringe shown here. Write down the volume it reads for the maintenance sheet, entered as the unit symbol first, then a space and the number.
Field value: mL 7
